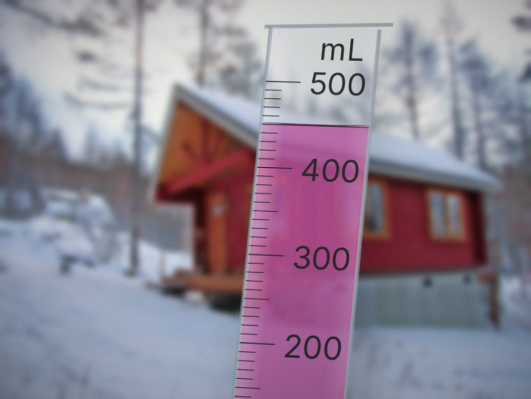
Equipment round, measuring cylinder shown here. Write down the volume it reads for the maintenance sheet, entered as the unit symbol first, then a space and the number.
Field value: mL 450
